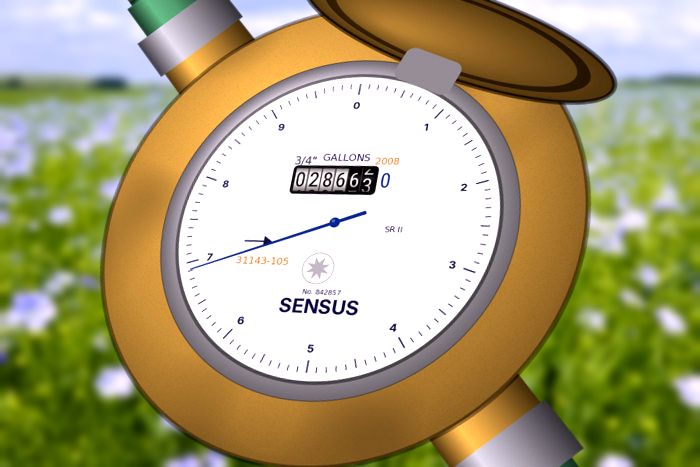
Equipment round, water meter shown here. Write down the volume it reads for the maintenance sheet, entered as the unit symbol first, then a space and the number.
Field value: gal 286626.9
